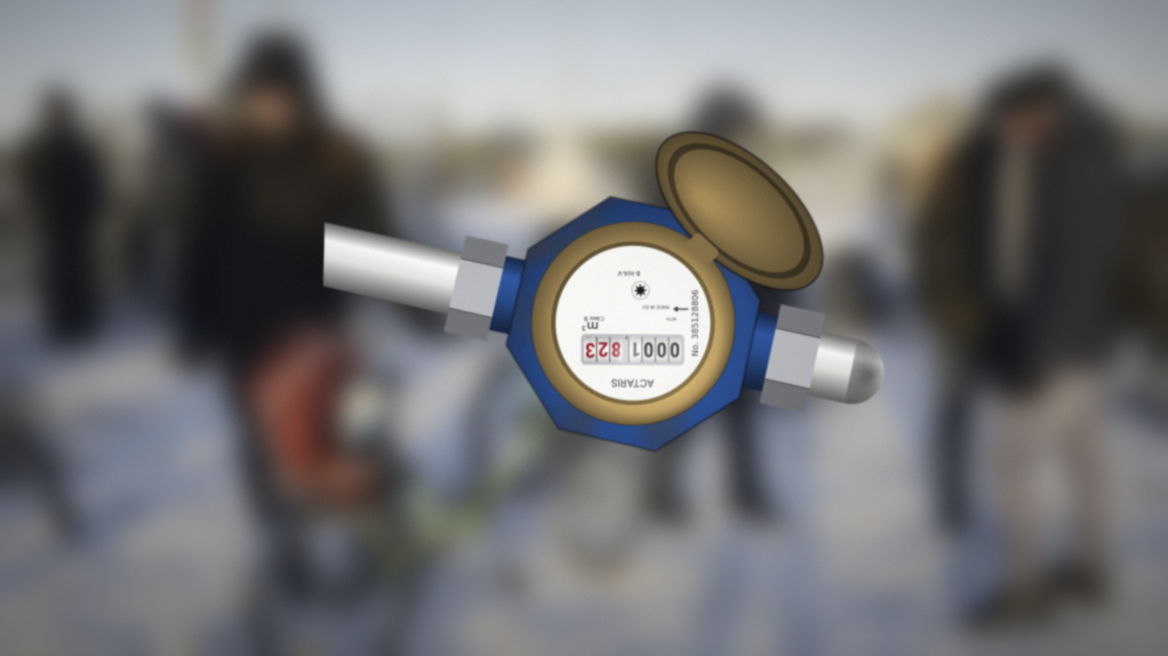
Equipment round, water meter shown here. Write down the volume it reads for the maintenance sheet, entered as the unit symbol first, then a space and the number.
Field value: m³ 1.823
